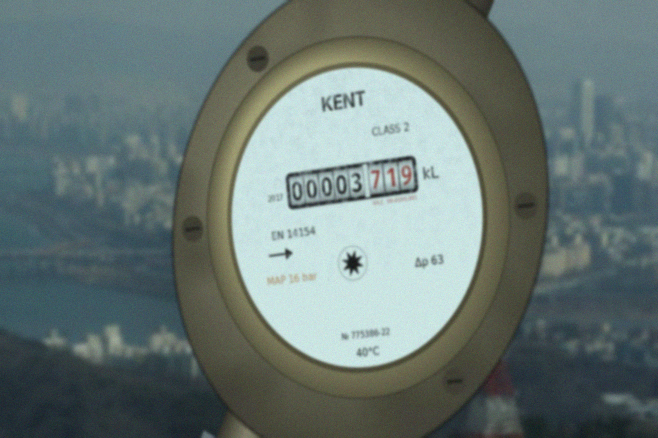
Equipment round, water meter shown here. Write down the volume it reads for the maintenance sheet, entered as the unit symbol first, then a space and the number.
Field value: kL 3.719
